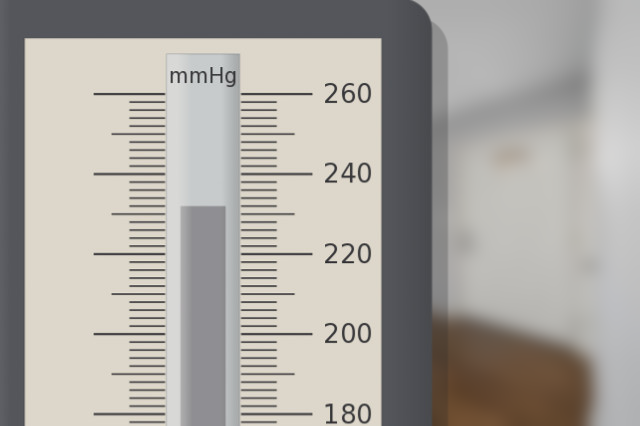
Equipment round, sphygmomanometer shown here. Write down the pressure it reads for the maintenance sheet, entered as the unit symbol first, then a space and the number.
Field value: mmHg 232
